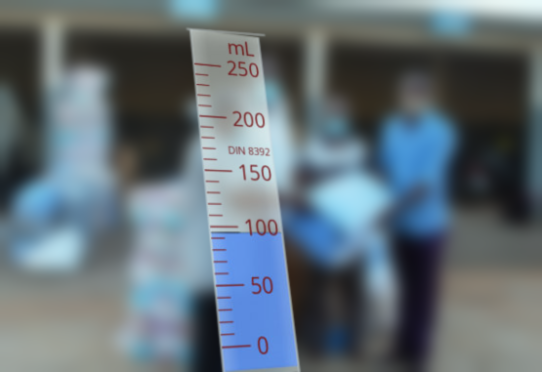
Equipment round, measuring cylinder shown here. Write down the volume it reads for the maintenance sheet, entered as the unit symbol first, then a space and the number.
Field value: mL 95
